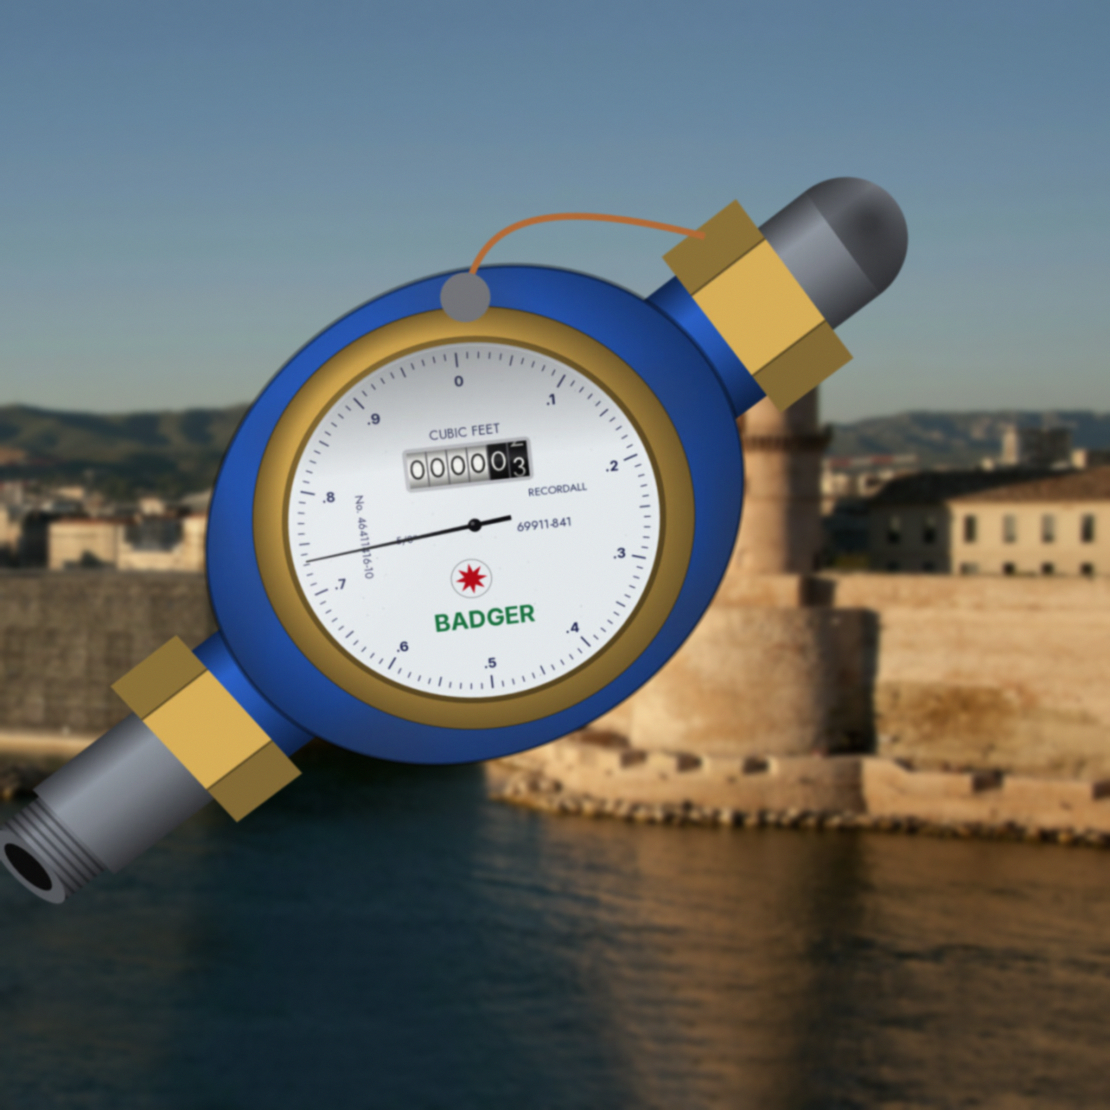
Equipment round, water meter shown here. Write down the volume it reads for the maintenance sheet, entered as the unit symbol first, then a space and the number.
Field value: ft³ 2.73
